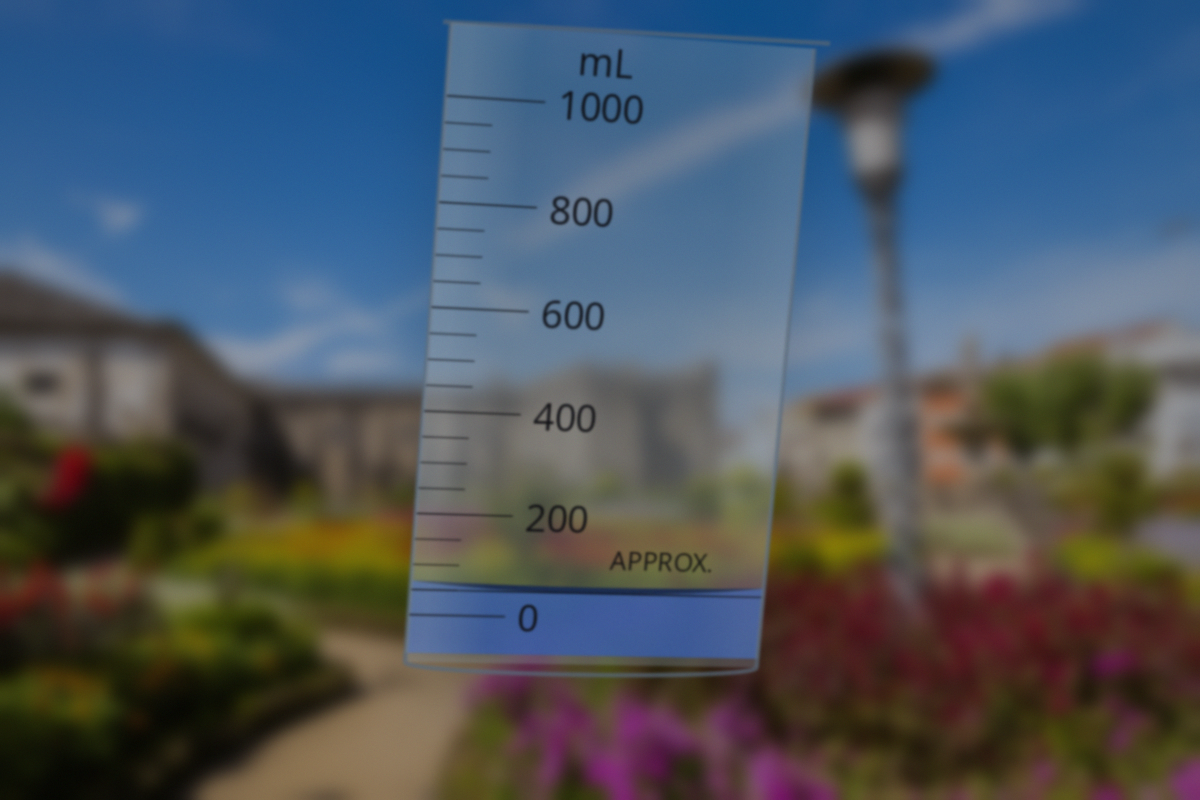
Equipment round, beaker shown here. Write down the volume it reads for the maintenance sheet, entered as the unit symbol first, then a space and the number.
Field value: mL 50
